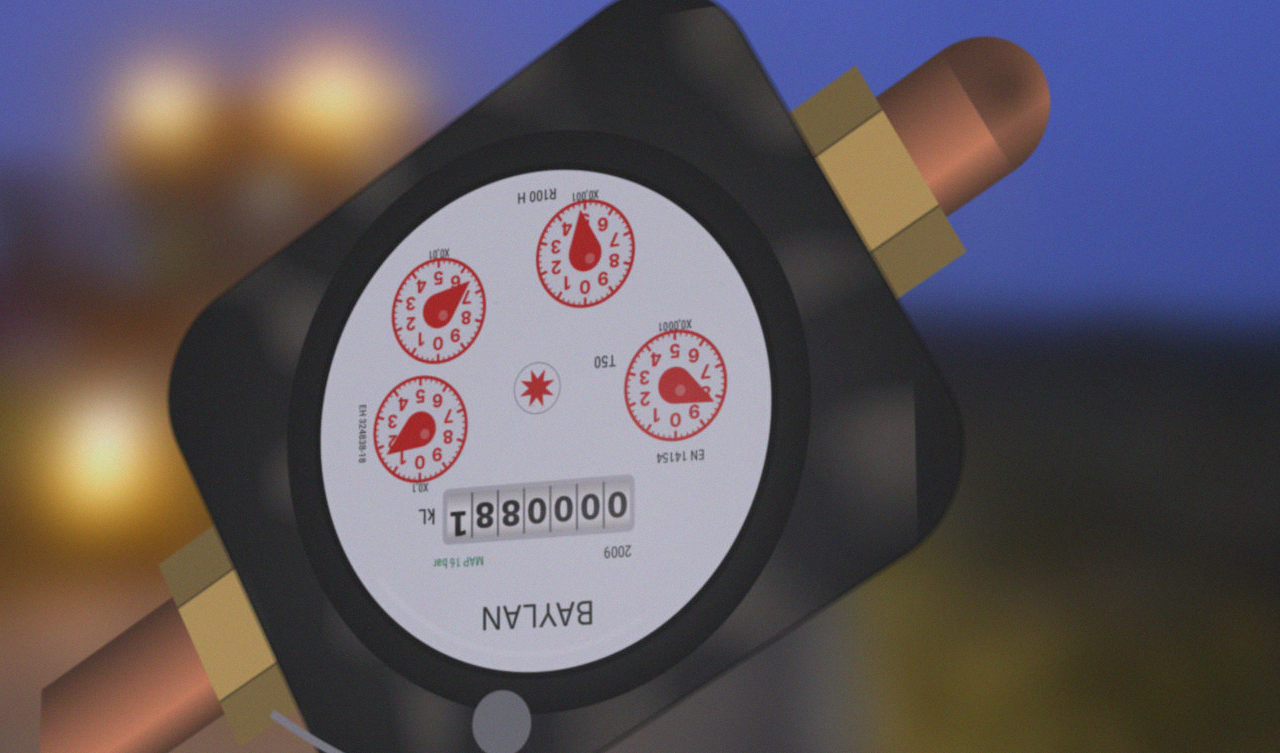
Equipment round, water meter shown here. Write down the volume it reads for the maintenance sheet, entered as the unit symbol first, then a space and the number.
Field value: kL 881.1648
